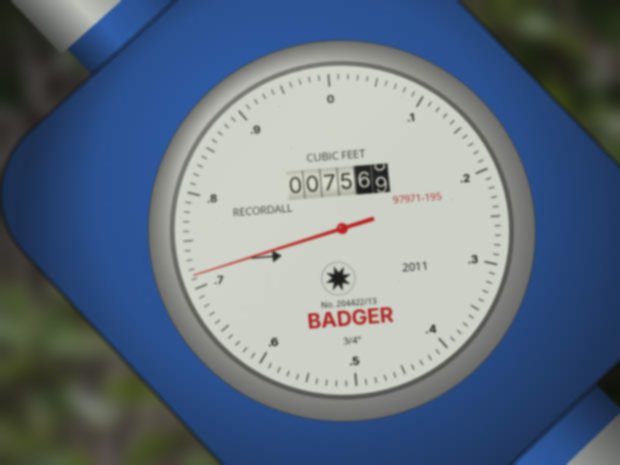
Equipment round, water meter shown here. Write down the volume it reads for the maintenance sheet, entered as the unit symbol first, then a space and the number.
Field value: ft³ 7568.71
